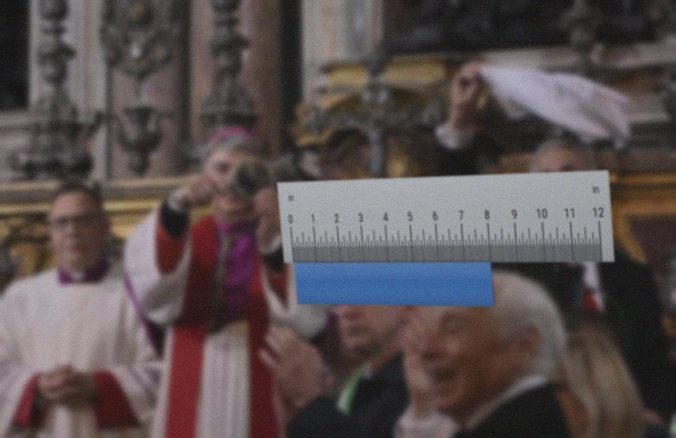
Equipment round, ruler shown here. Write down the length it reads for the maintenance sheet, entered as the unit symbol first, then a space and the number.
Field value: in 8
